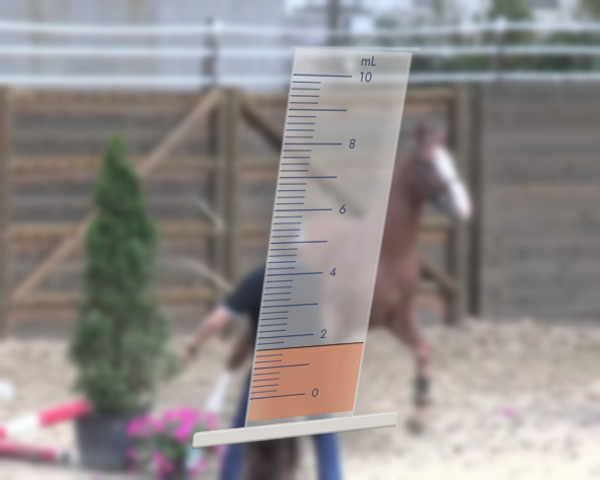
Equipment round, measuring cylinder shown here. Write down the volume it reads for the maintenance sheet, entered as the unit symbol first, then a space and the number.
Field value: mL 1.6
